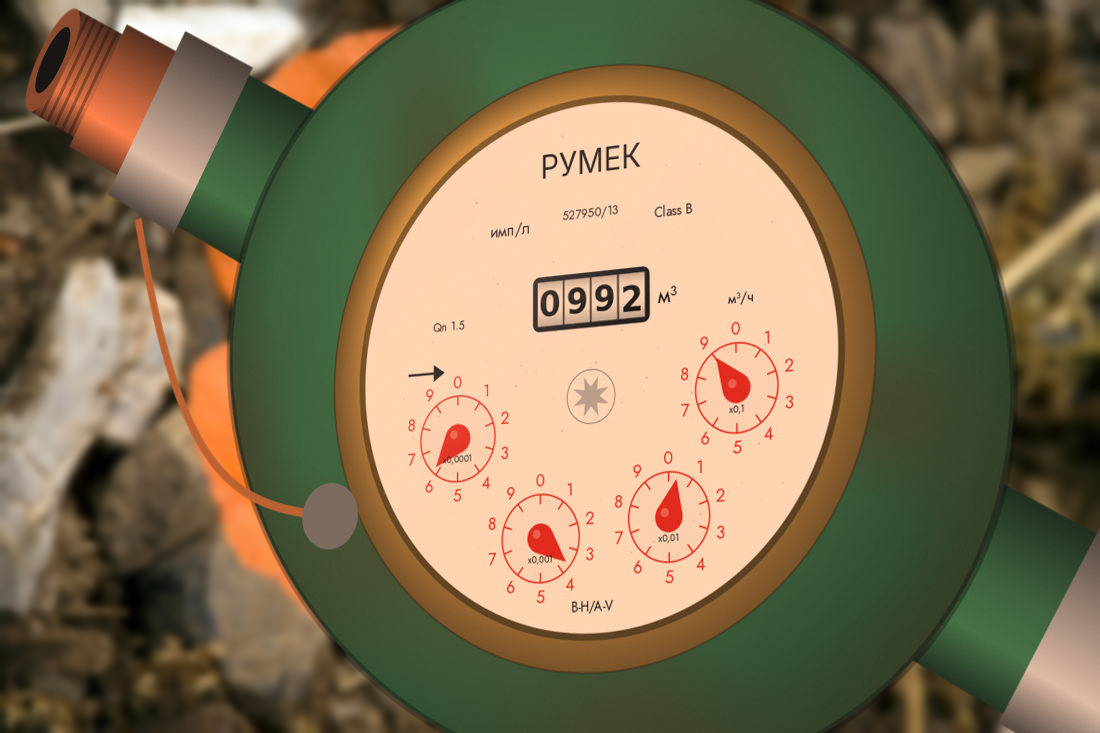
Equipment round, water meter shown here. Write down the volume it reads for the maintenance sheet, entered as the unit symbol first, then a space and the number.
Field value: m³ 991.9036
